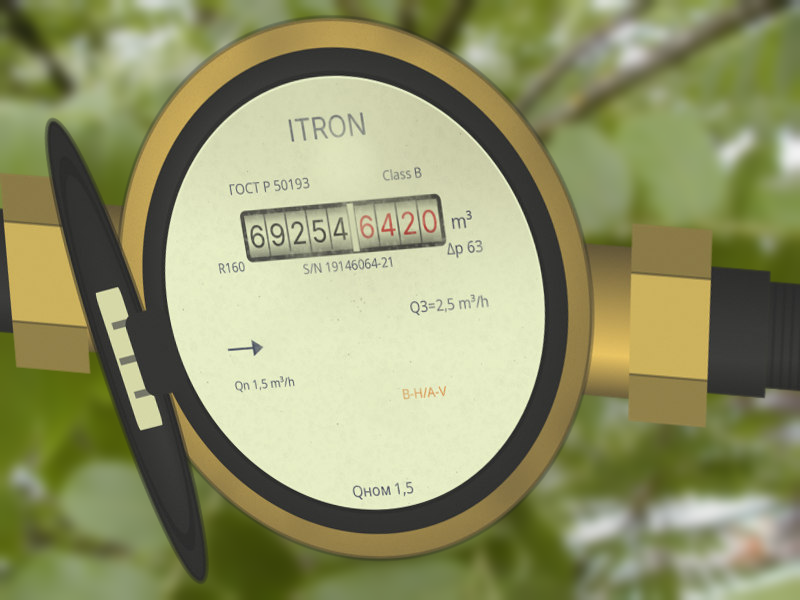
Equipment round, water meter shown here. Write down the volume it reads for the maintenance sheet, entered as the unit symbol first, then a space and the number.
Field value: m³ 69254.6420
